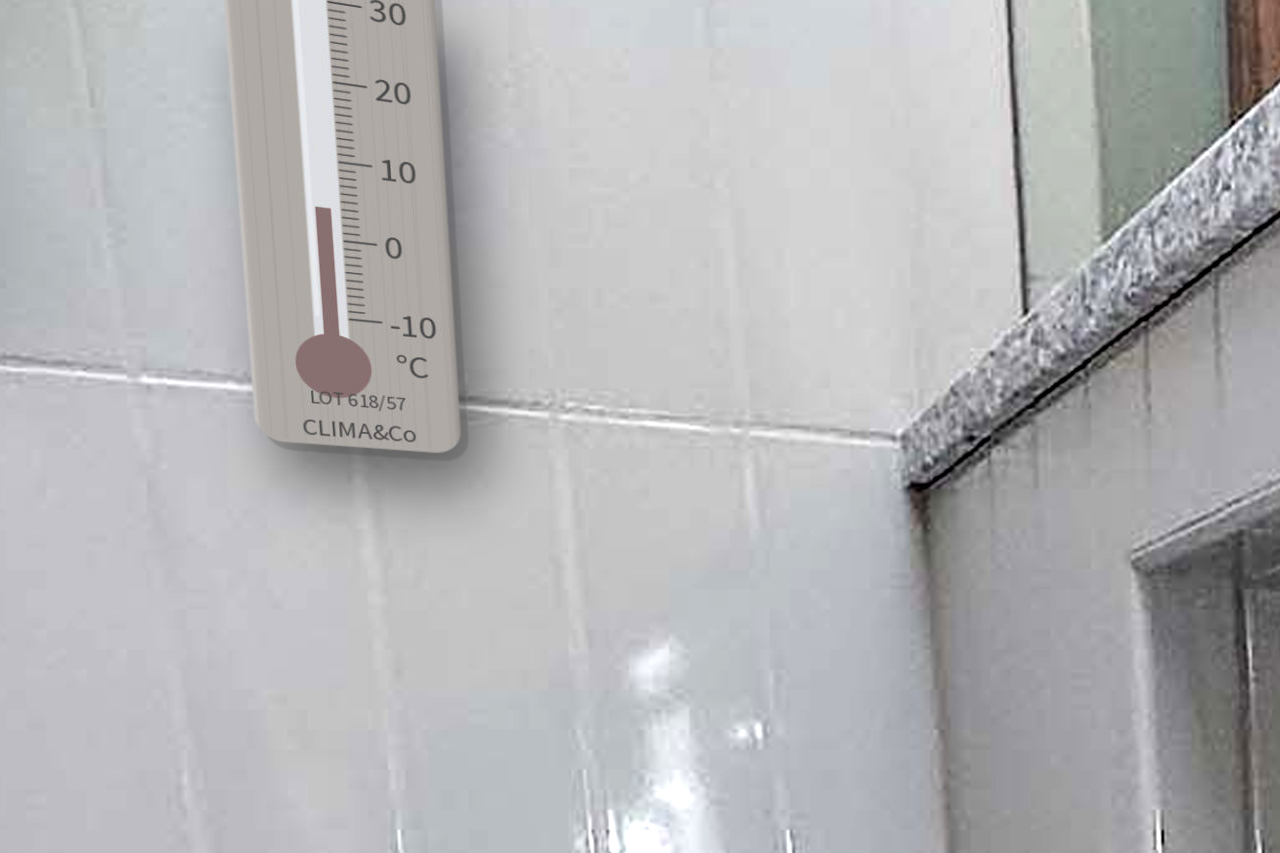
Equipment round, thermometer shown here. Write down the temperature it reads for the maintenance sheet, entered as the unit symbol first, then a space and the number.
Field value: °C 4
